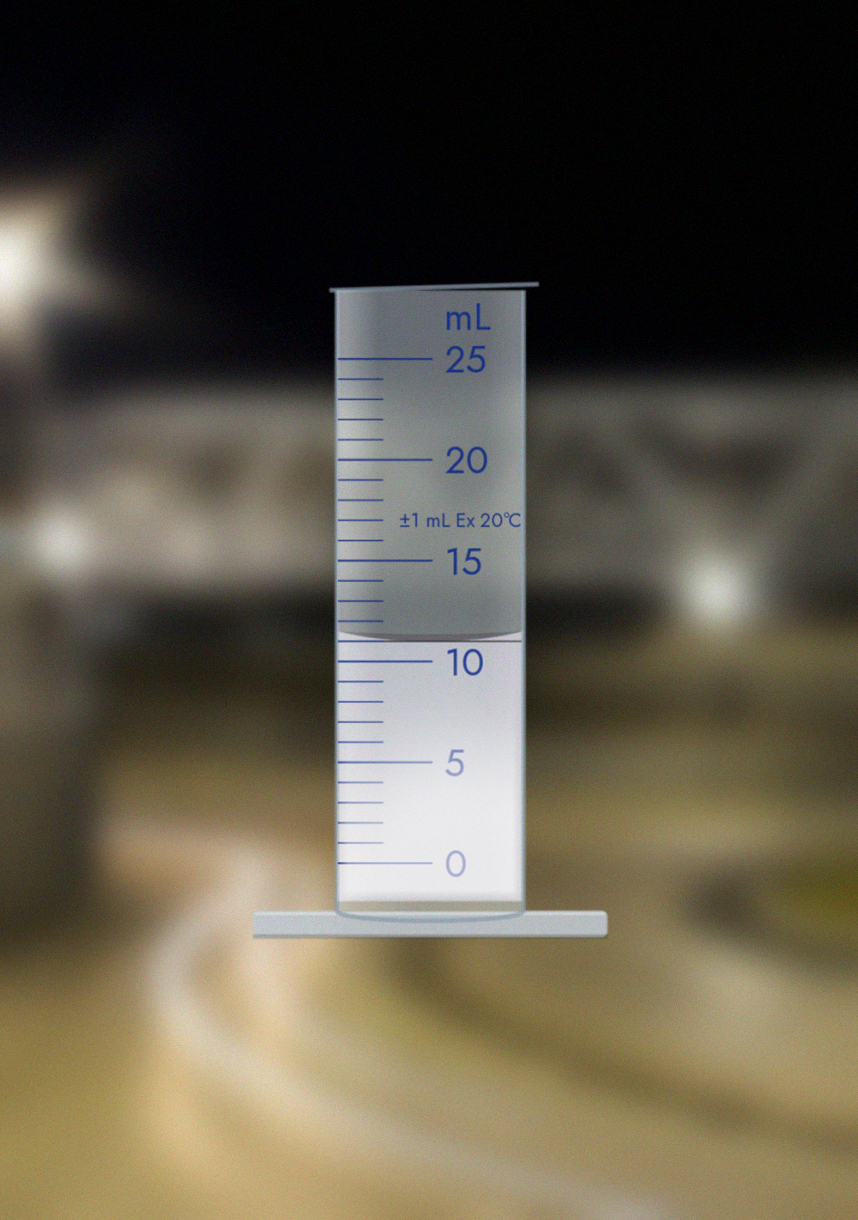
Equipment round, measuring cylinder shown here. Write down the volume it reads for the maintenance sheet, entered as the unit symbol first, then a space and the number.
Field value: mL 11
